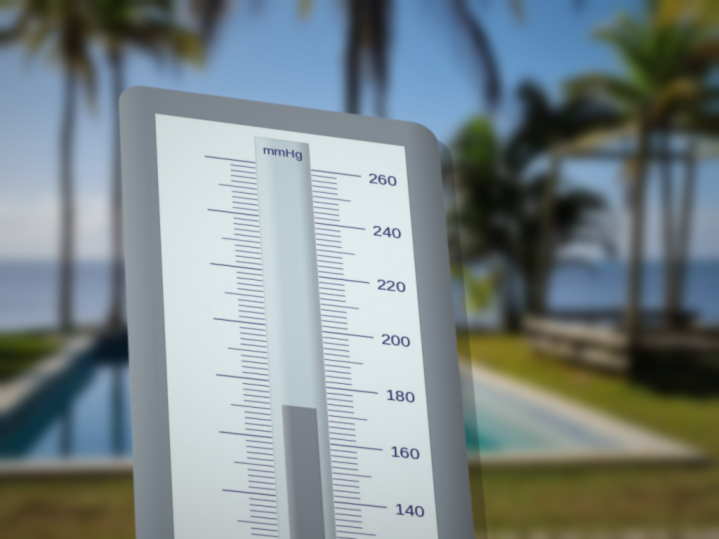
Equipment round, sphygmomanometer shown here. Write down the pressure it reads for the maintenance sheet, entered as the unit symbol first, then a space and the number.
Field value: mmHg 172
